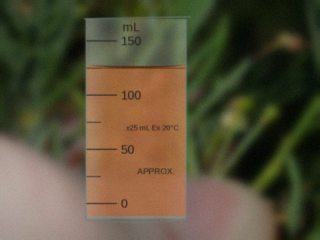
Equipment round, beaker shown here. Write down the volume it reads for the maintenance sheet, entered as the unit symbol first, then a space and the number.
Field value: mL 125
